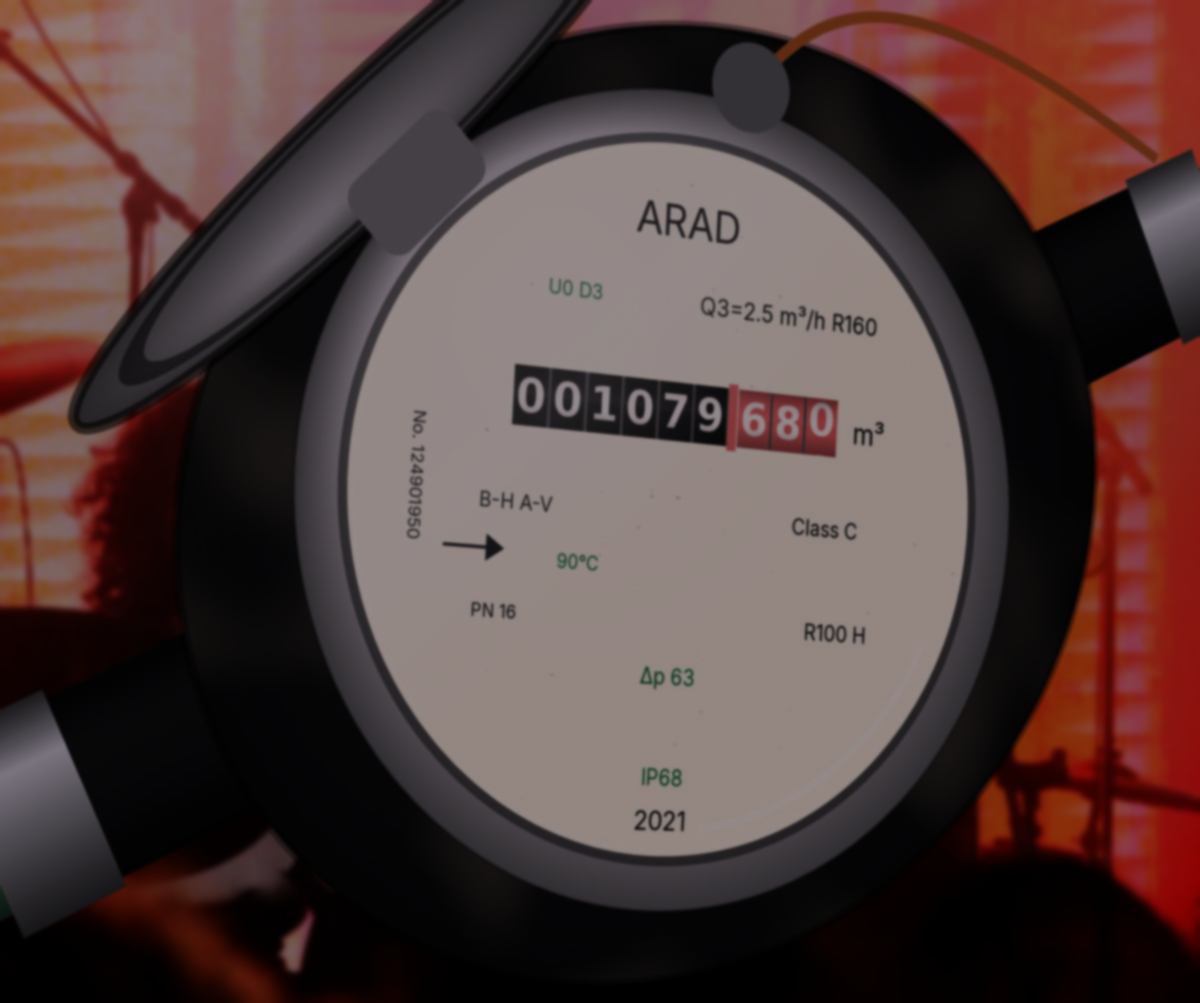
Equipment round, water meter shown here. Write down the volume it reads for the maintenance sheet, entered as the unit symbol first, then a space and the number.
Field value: m³ 1079.680
